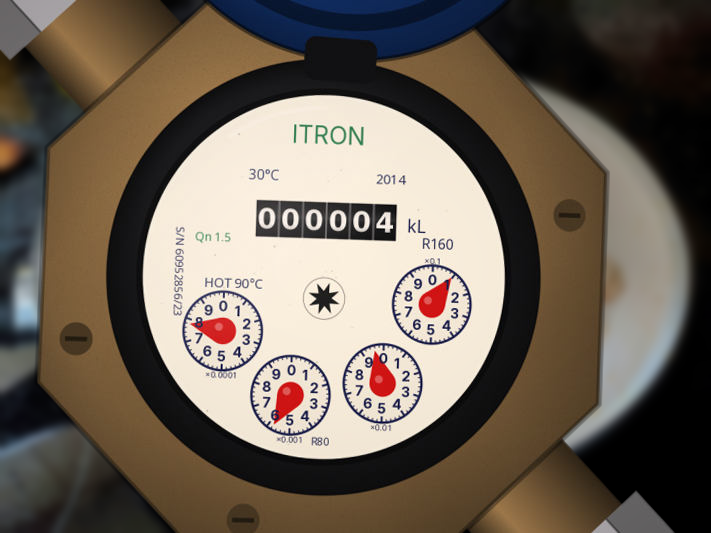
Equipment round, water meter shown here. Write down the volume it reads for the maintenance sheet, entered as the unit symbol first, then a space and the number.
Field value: kL 4.0957
